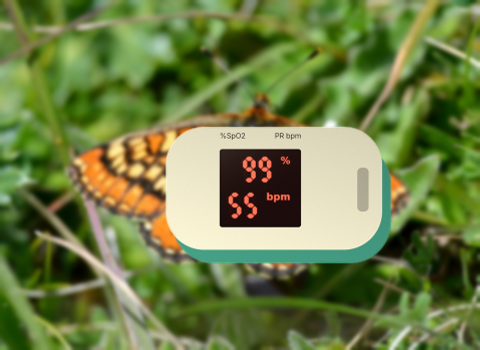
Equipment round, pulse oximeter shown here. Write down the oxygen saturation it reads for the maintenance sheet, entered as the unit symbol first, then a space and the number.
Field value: % 99
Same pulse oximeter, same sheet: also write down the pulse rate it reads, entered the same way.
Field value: bpm 55
